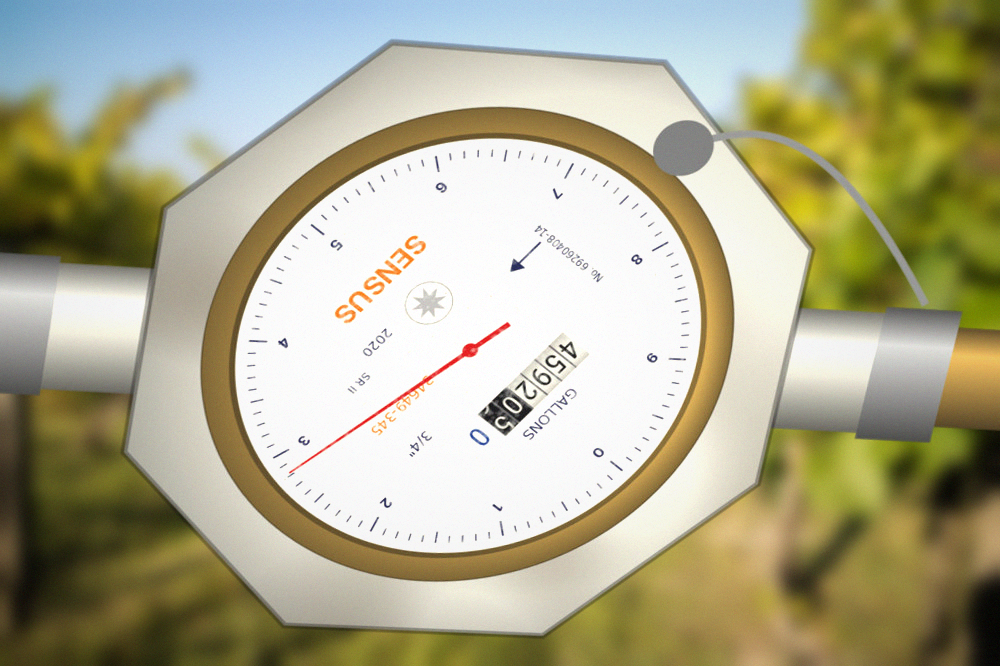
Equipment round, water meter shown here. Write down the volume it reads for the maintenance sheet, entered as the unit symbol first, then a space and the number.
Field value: gal 4592052.8
